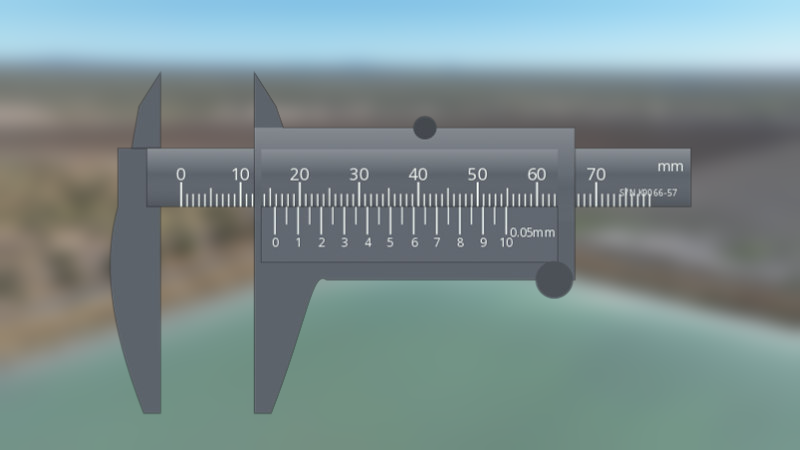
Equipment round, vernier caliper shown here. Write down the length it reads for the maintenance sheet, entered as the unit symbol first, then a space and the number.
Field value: mm 15.8
